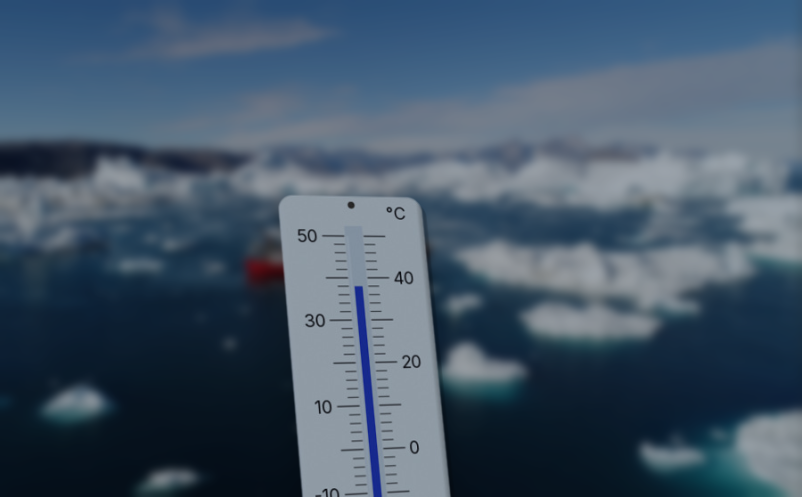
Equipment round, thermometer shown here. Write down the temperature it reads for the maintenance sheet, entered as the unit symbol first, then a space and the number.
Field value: °C 38
